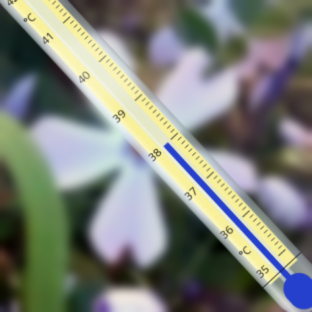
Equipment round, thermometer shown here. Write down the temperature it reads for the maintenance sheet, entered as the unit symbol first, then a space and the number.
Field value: °C 38
